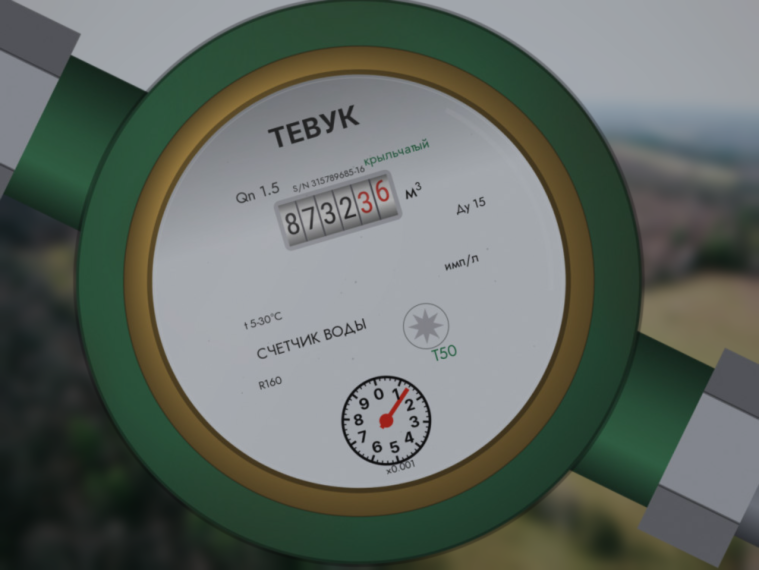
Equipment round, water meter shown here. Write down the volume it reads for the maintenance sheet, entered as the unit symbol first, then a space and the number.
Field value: m³ 8732.361
